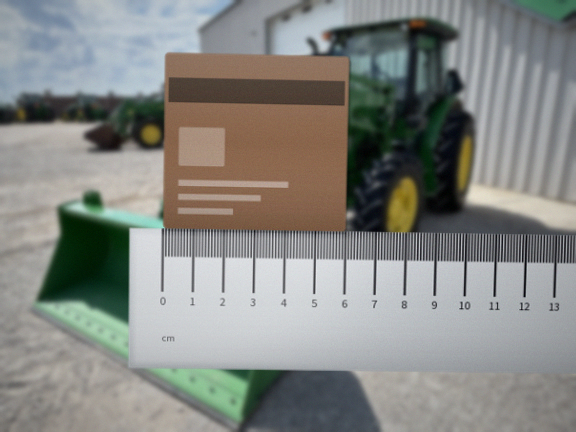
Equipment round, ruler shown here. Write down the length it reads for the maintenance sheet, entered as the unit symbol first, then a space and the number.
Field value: cm 6
